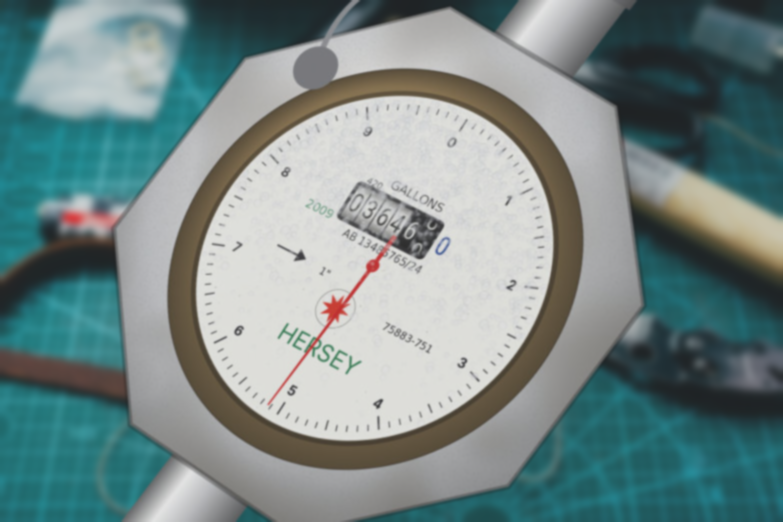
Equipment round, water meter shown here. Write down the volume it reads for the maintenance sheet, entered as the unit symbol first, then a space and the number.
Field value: gal 364685.1
